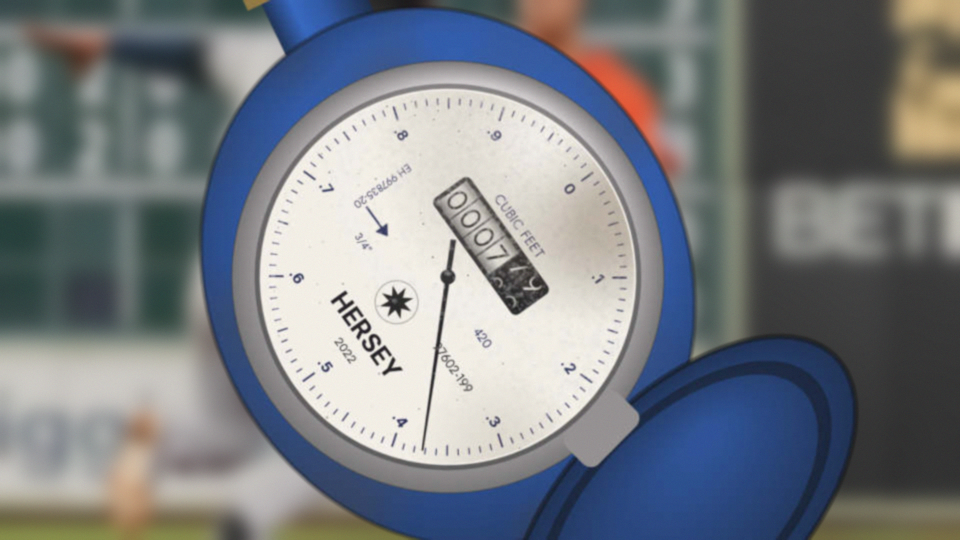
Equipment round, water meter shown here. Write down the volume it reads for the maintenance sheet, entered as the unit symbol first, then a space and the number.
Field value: ft³ 779.37
